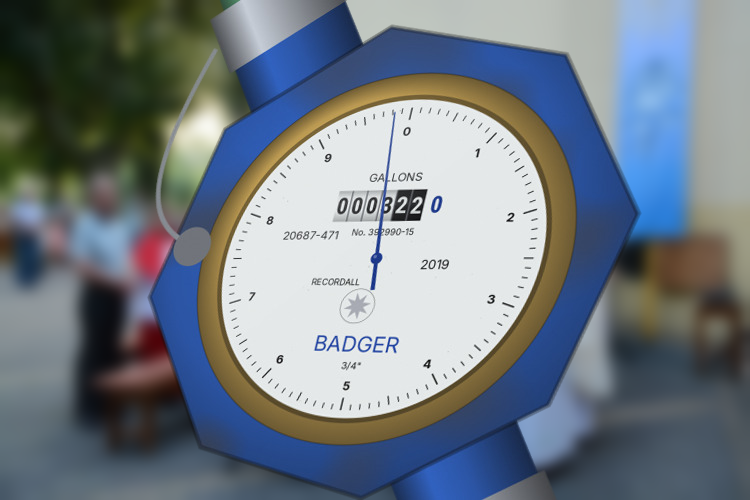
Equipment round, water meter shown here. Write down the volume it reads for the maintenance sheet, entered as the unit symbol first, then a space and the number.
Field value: gal 3219.8
